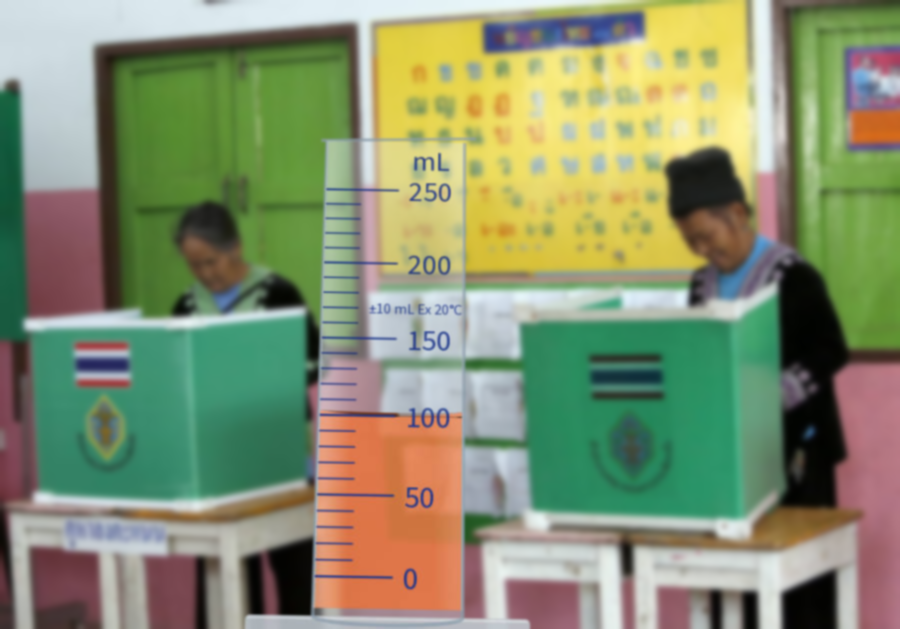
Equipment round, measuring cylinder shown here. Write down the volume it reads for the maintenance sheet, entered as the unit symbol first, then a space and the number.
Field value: mL 100
